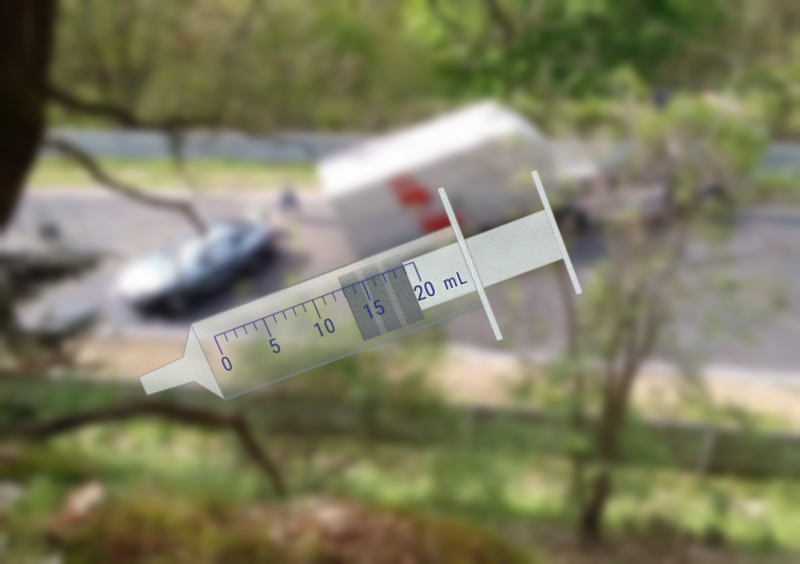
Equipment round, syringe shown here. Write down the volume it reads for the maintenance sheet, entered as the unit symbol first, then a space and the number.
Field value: mL 13
